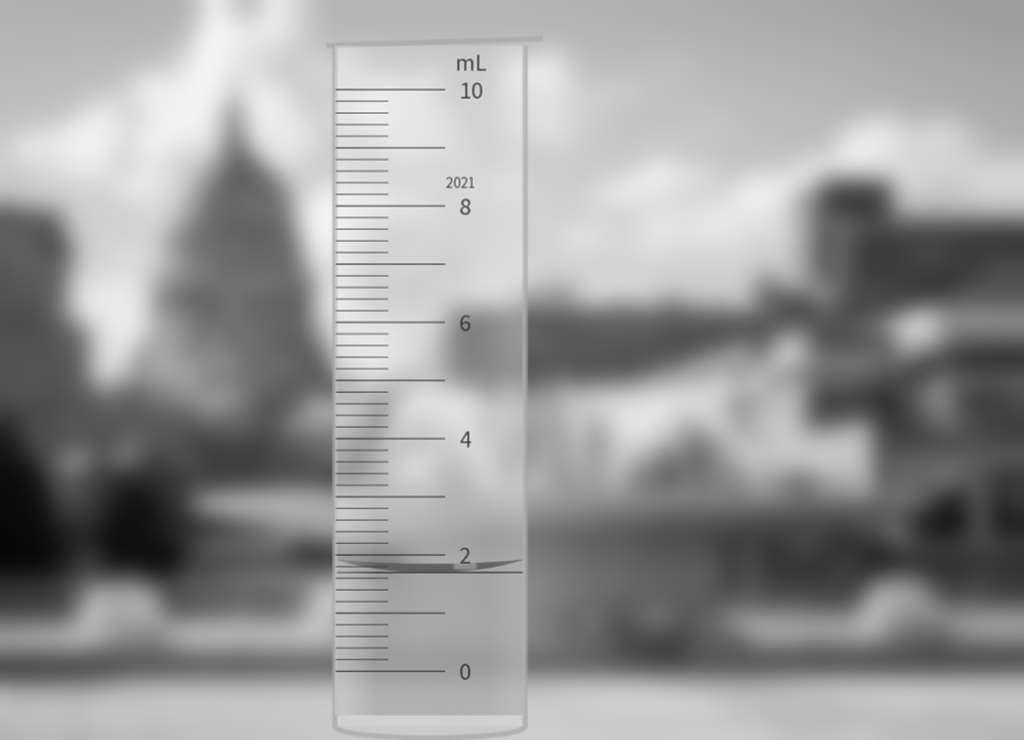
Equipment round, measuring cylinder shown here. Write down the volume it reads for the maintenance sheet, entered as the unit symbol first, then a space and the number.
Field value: mL 1.7
